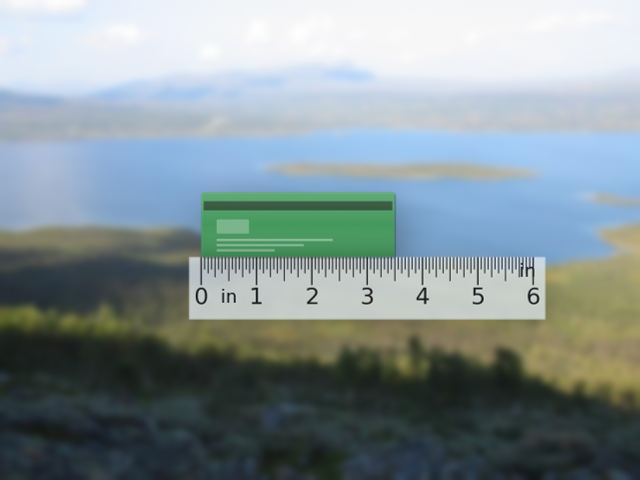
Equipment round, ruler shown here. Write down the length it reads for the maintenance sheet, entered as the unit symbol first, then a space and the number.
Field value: in 3.5
